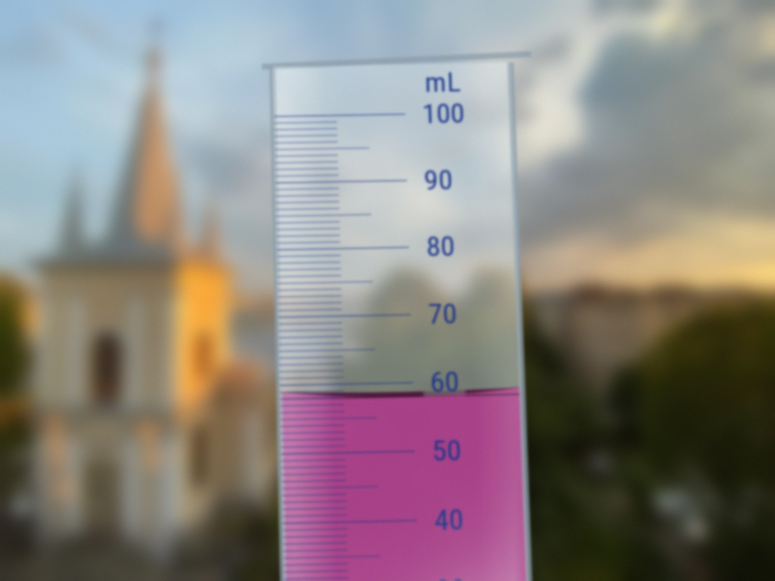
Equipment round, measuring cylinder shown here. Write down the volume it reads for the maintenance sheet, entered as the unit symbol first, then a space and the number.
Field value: mL 58
